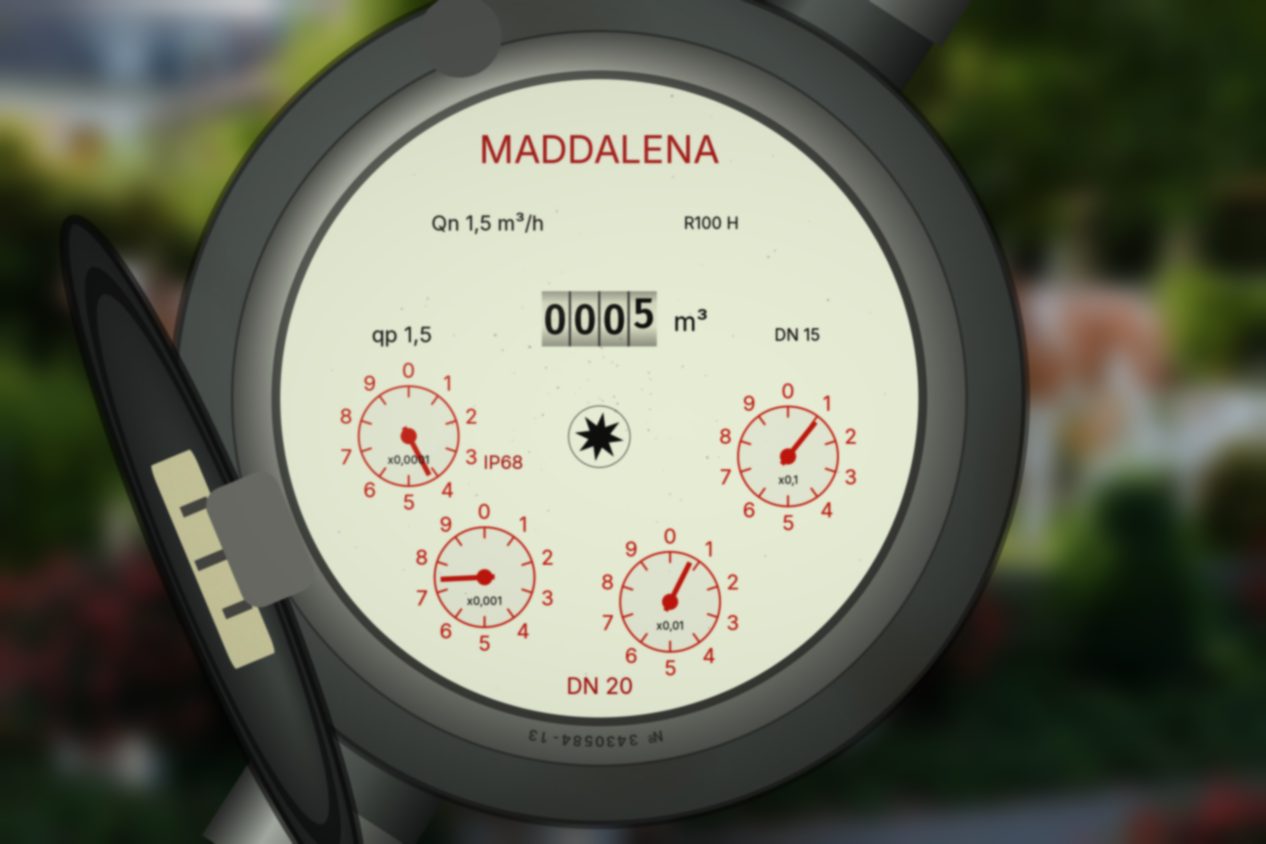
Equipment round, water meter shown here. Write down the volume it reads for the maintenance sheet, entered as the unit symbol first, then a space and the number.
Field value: m³ 5.1074
